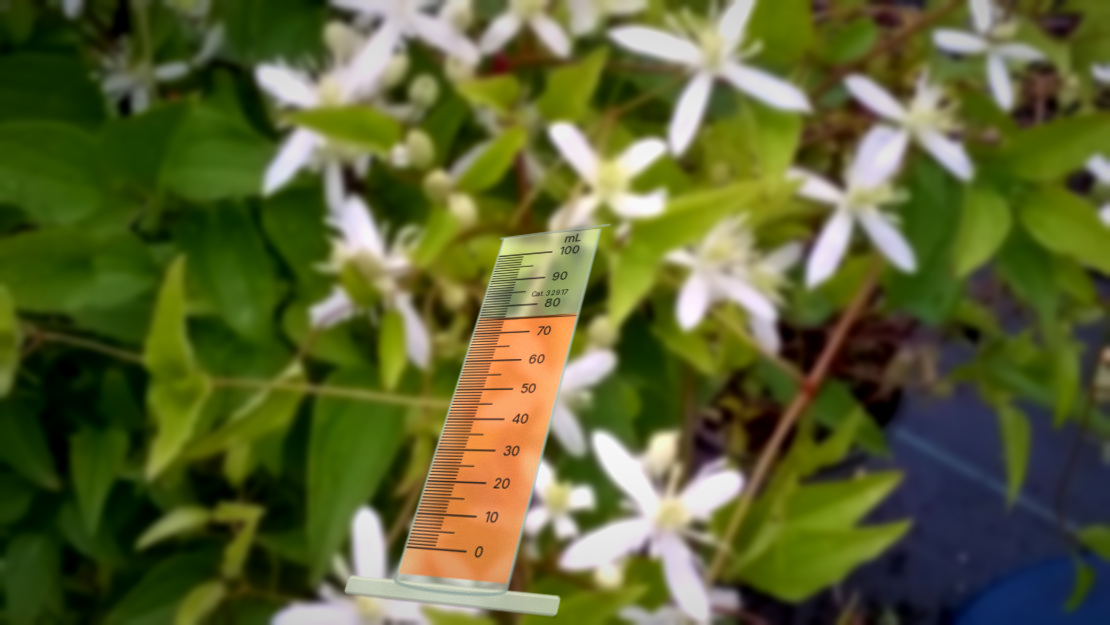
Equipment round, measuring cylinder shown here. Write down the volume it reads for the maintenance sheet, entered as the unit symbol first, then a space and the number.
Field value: mL 75
